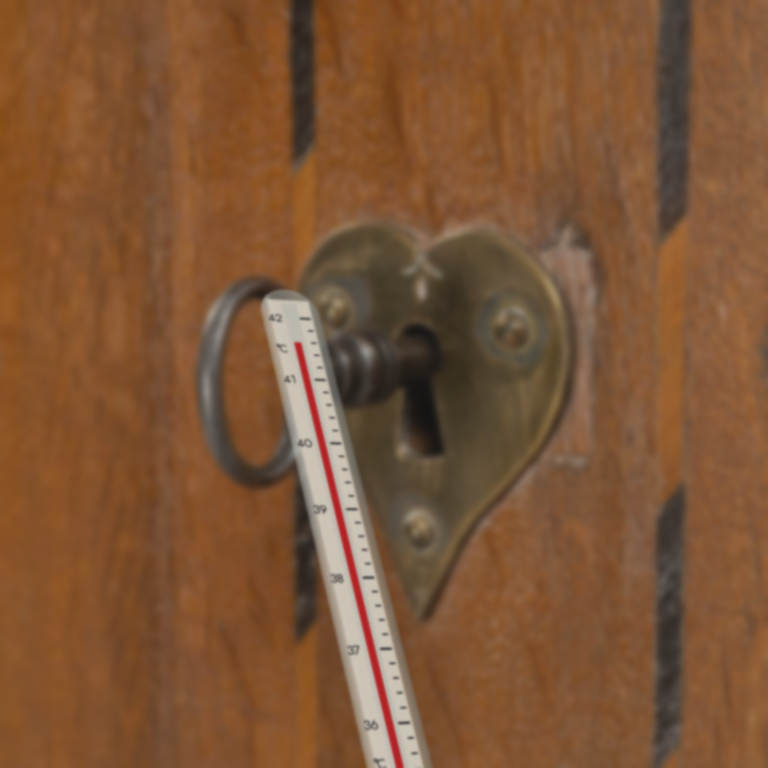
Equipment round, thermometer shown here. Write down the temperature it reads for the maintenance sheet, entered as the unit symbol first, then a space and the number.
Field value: °C 41.6
